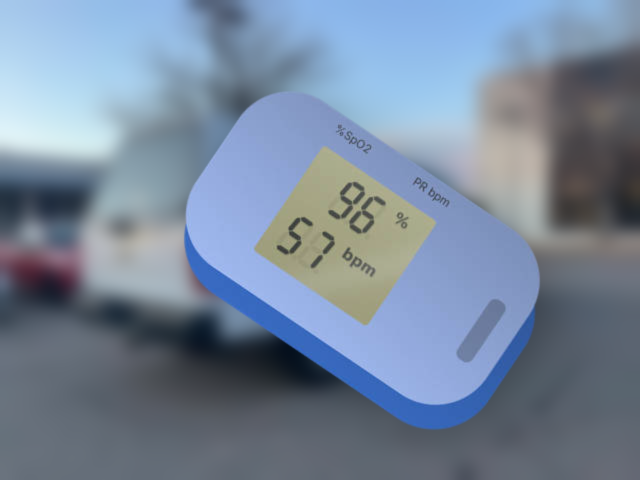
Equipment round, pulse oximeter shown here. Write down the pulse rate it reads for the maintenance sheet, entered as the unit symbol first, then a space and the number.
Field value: bpm 57
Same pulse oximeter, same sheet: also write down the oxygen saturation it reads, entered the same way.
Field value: % 96
